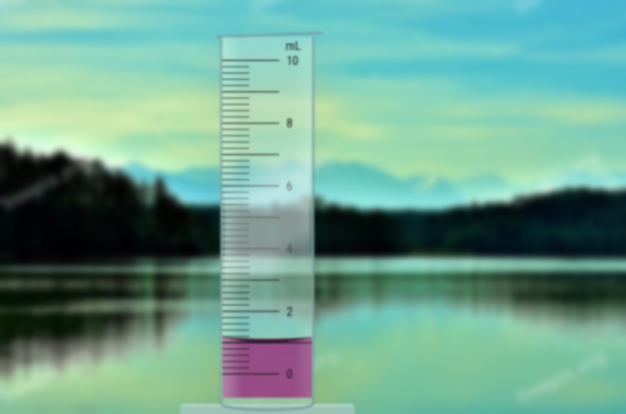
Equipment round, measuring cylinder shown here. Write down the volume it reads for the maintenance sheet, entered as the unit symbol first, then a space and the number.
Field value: mL 1
